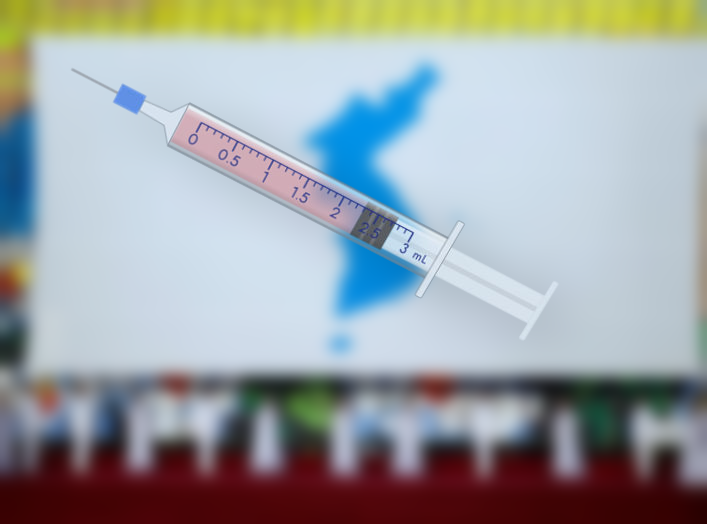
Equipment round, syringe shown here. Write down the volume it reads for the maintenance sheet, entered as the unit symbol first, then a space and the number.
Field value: mL 2.3
